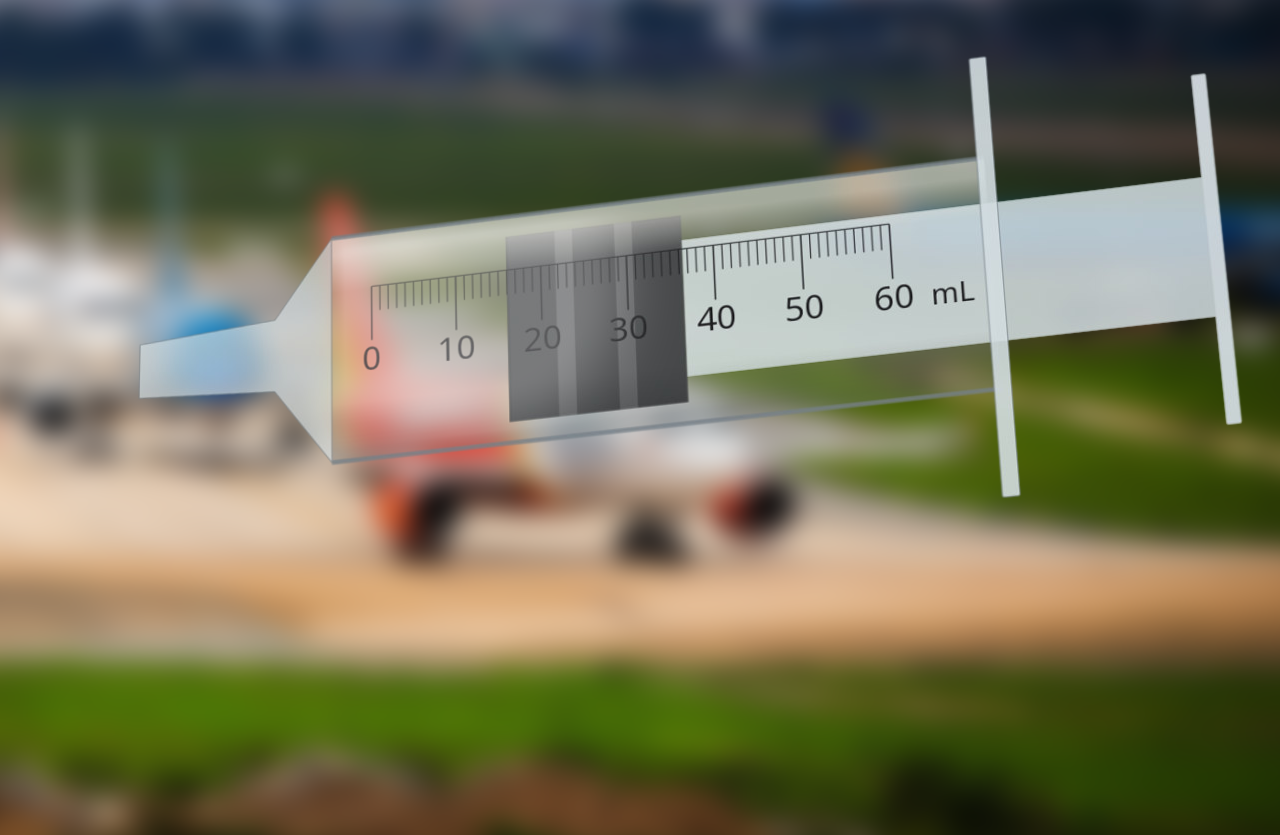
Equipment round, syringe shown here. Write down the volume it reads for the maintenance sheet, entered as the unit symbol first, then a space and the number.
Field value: mL 16
